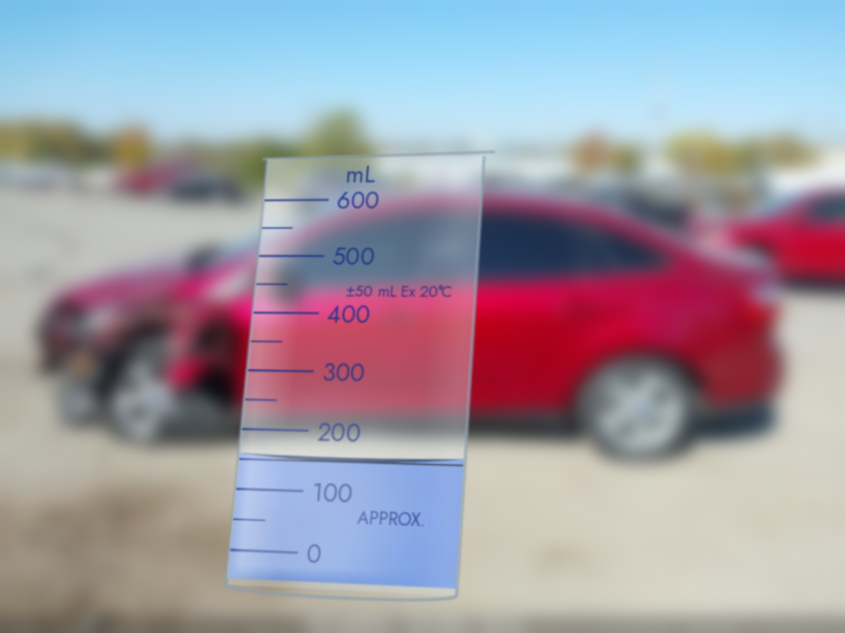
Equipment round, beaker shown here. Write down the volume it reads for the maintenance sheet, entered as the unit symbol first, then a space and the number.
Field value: mL 150
